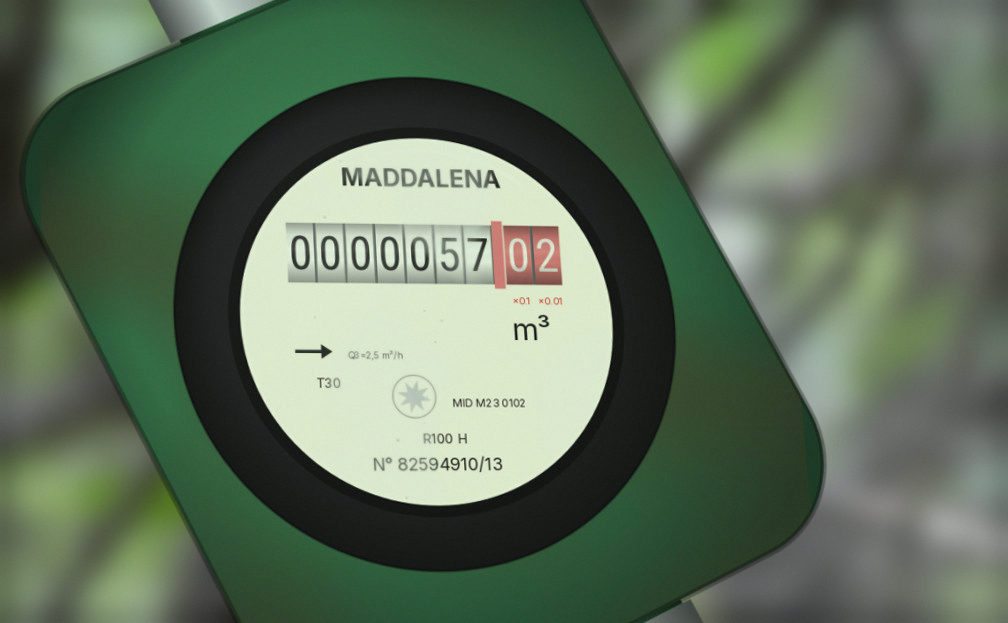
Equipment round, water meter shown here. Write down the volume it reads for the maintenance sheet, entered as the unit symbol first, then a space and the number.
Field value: m³ 57.02
